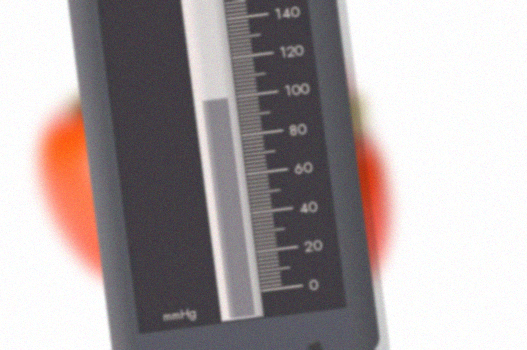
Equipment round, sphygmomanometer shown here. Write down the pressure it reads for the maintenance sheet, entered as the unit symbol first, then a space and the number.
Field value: mmHg 100
